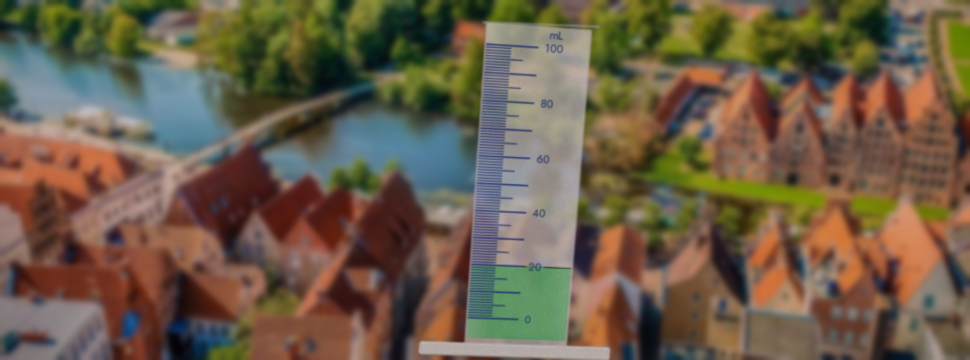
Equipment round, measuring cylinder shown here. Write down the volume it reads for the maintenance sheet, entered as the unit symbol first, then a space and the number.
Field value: mL 20
